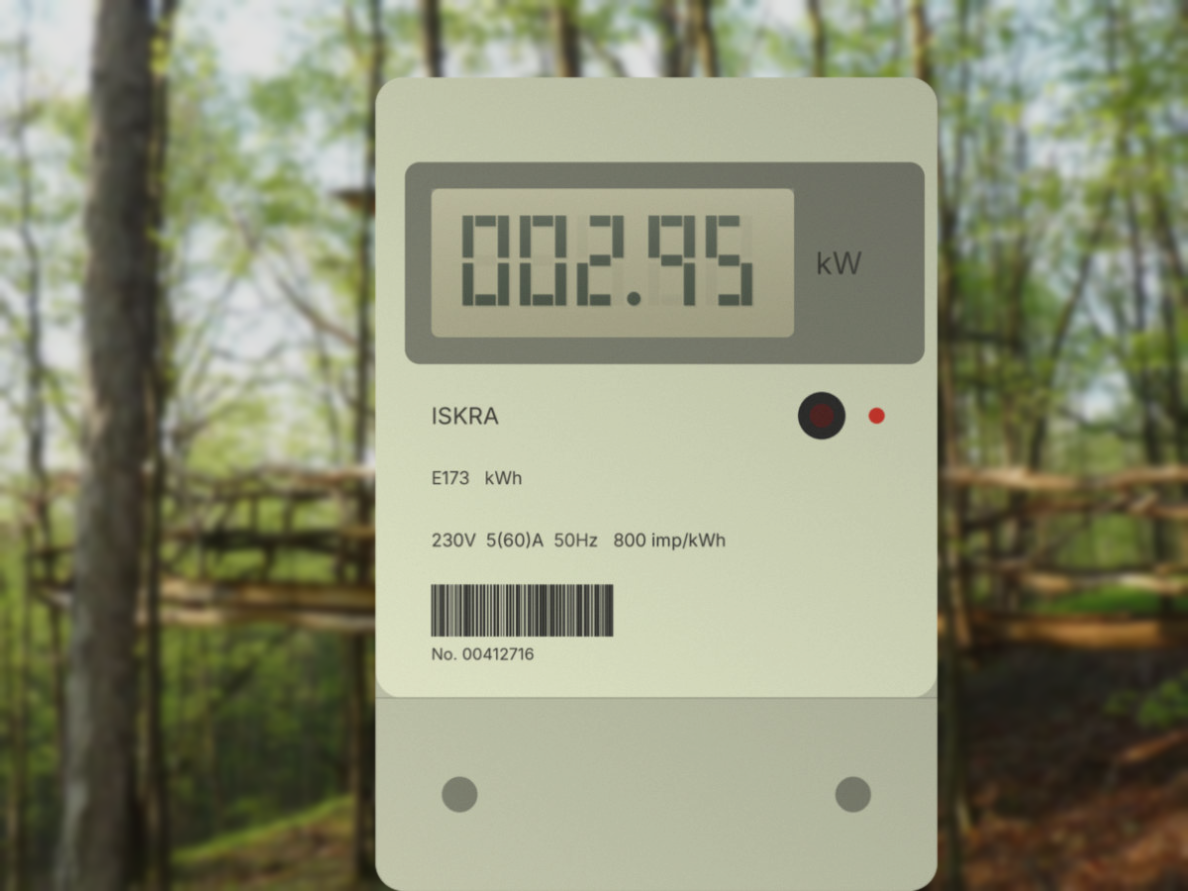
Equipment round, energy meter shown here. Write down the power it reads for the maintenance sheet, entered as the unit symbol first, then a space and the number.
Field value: kW 2.95
